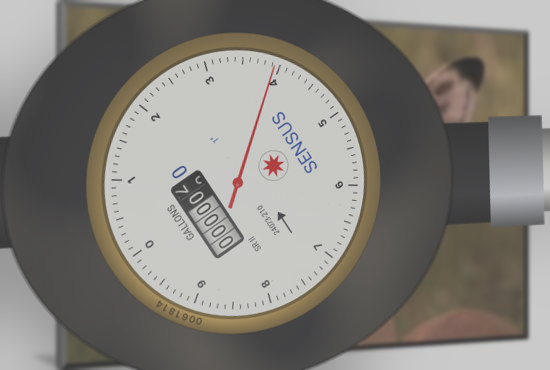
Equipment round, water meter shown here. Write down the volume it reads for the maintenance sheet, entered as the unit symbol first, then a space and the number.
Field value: gal 23.9
